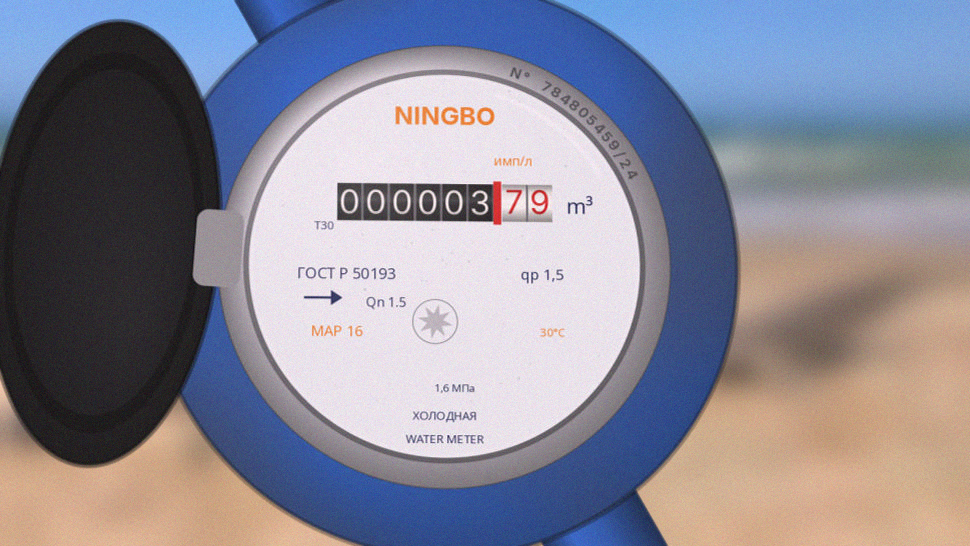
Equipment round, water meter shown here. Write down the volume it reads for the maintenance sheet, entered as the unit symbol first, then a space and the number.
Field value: m³ 3.79
